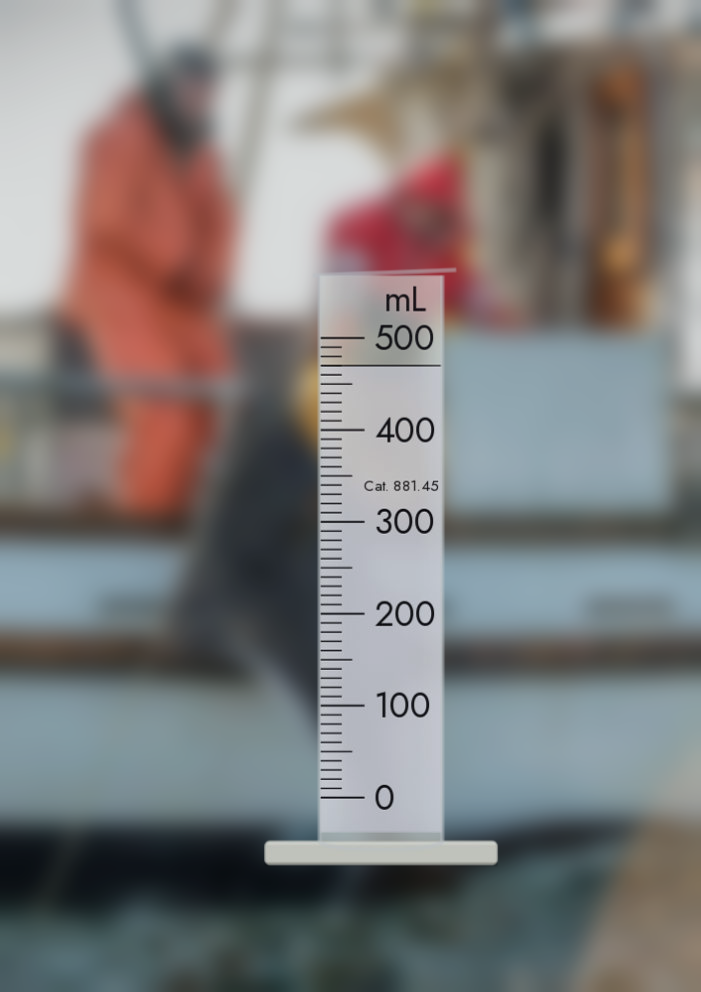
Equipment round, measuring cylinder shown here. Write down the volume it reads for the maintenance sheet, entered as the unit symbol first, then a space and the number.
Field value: mL 470
